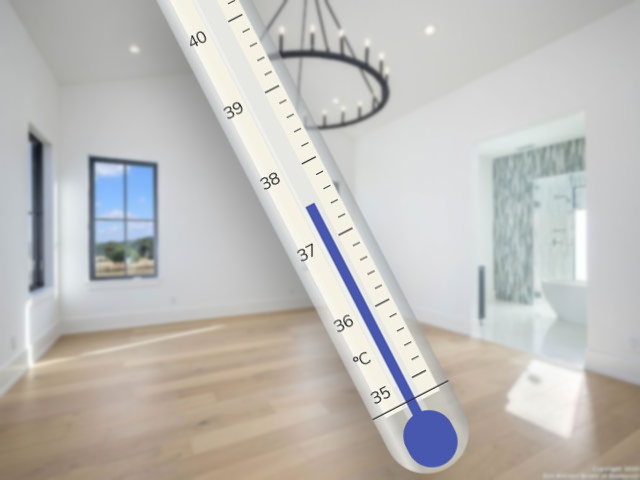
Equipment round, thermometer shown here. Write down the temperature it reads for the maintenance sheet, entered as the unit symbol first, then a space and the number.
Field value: °C 37.5
